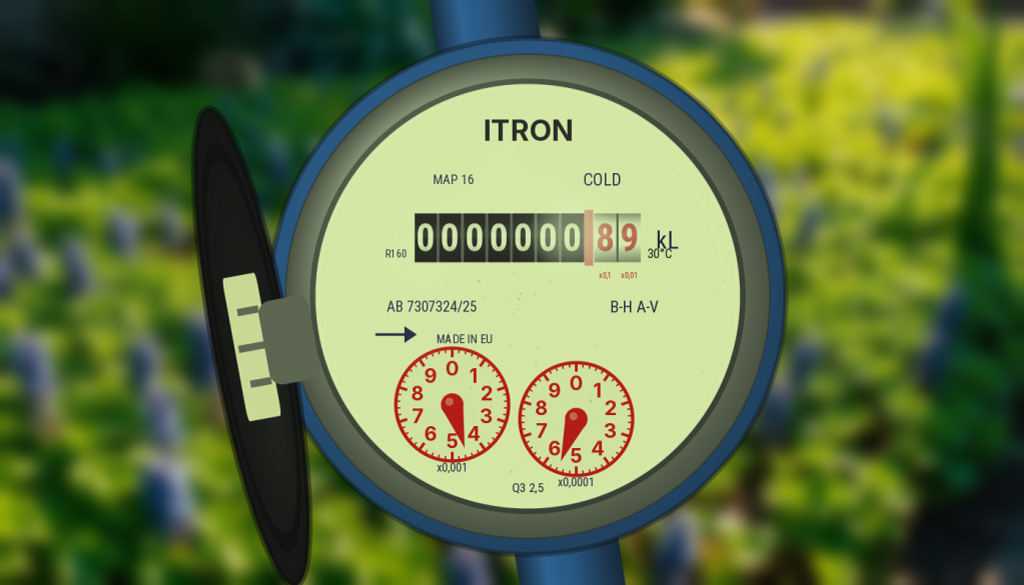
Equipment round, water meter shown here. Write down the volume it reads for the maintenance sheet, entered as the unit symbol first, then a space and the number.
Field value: kL 0.8945
